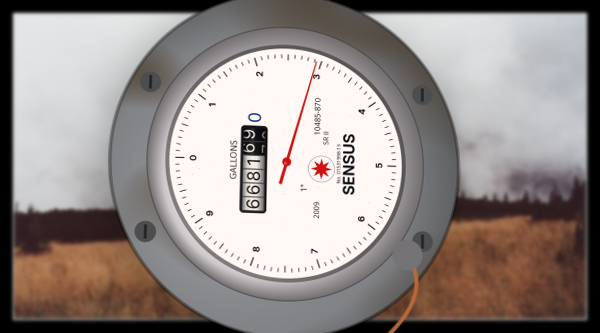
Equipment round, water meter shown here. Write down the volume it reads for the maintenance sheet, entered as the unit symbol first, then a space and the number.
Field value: gal 6681692.9
